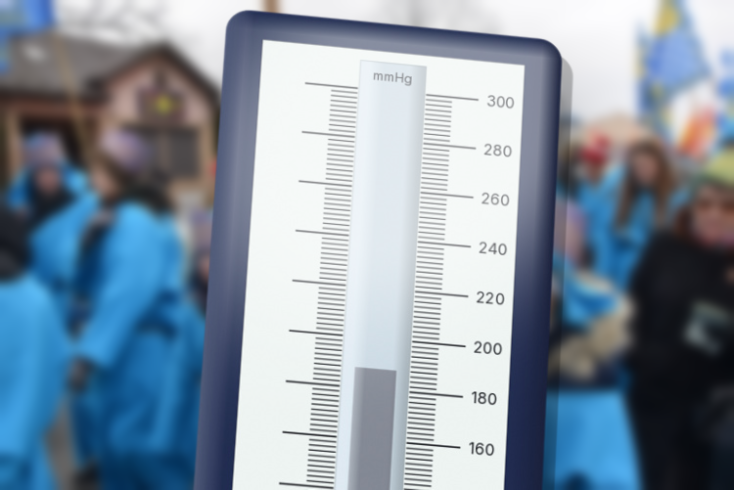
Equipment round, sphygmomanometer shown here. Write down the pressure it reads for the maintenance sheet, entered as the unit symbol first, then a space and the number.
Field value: mmHg 188
